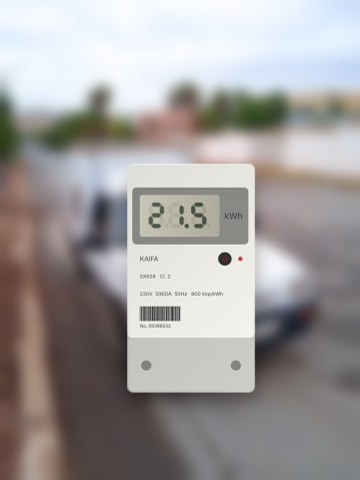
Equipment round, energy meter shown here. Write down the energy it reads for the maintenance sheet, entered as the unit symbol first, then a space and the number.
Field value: kWh 21.5
